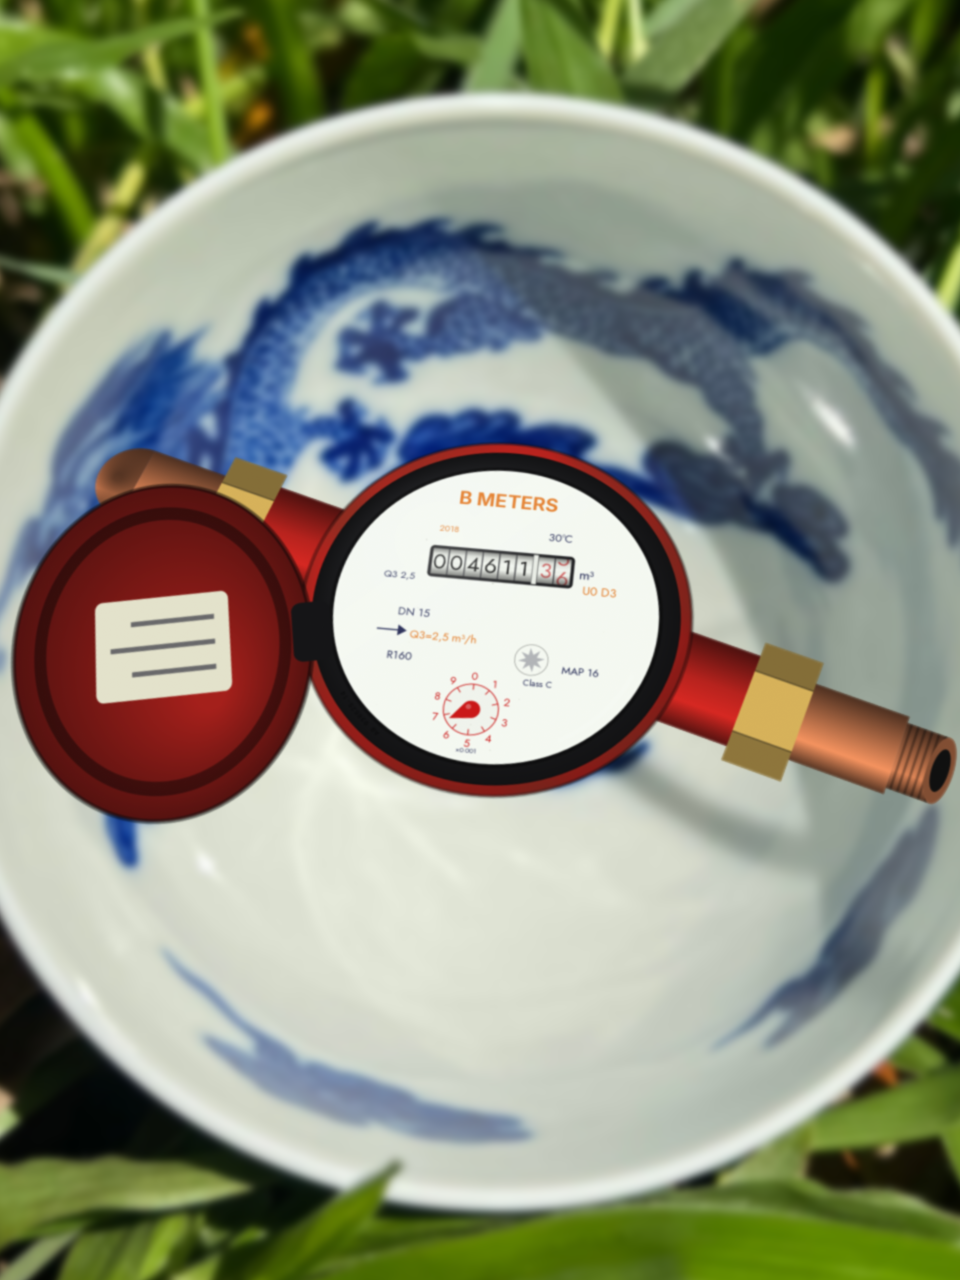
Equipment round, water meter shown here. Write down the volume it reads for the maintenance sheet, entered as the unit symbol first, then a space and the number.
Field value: m³ 4611.356
